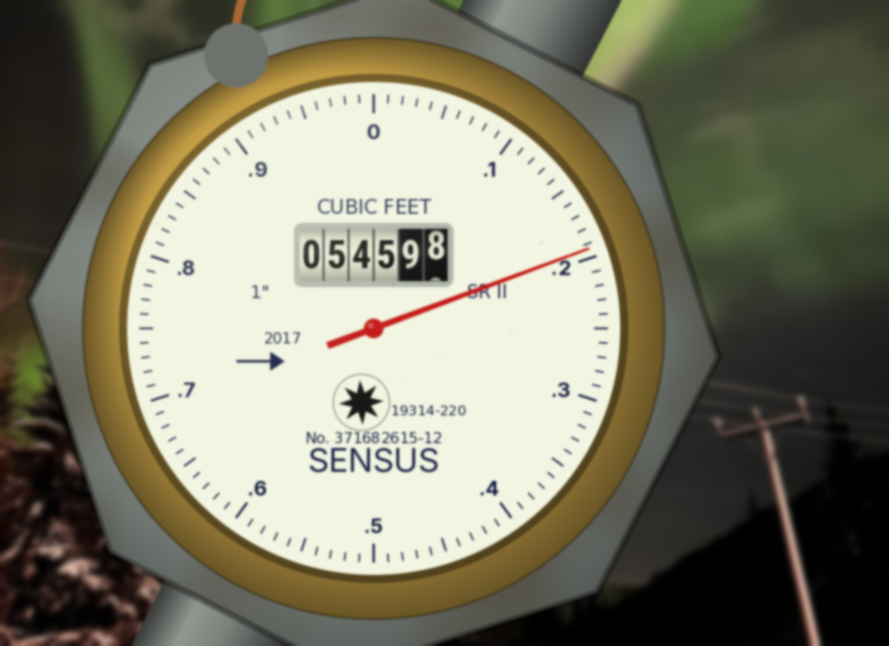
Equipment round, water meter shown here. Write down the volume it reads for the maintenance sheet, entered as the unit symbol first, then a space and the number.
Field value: ft³ 54598.19
